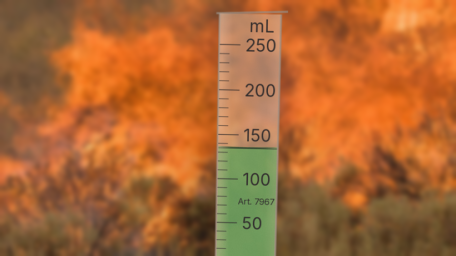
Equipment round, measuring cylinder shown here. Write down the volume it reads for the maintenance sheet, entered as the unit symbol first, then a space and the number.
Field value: mL 135
